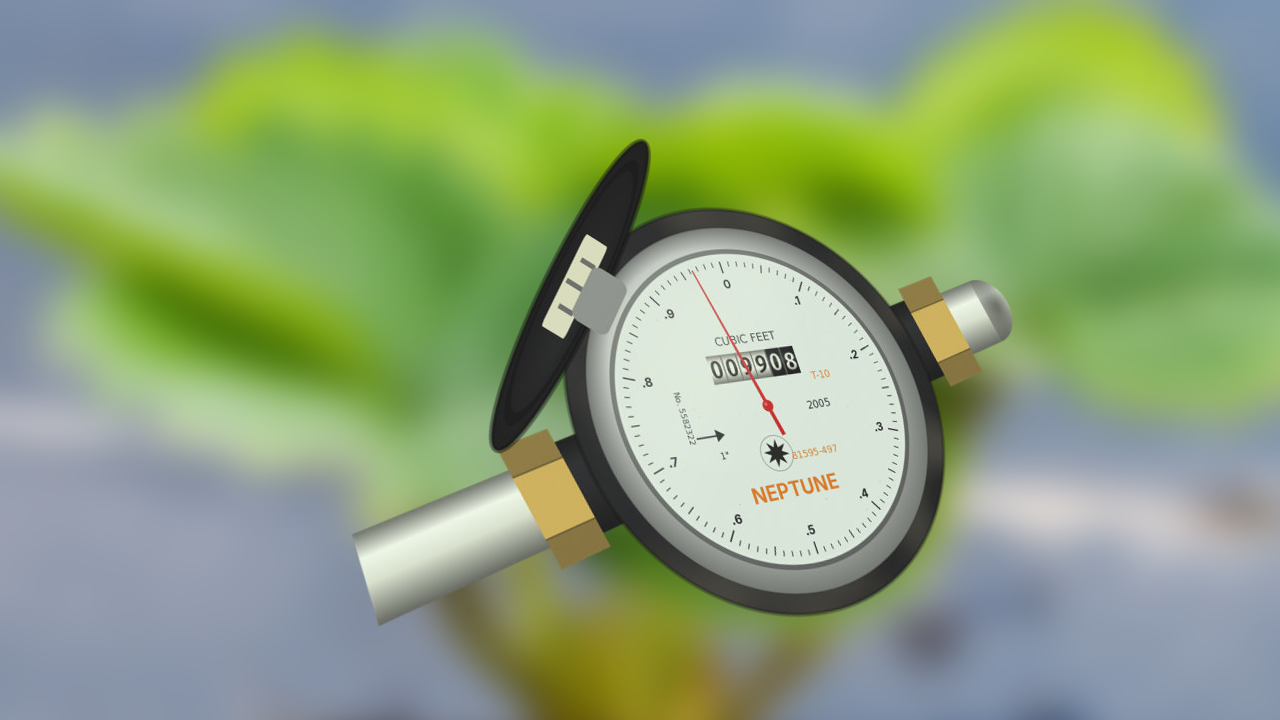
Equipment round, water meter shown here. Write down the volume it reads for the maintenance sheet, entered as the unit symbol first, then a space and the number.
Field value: ft³ 9907.96
